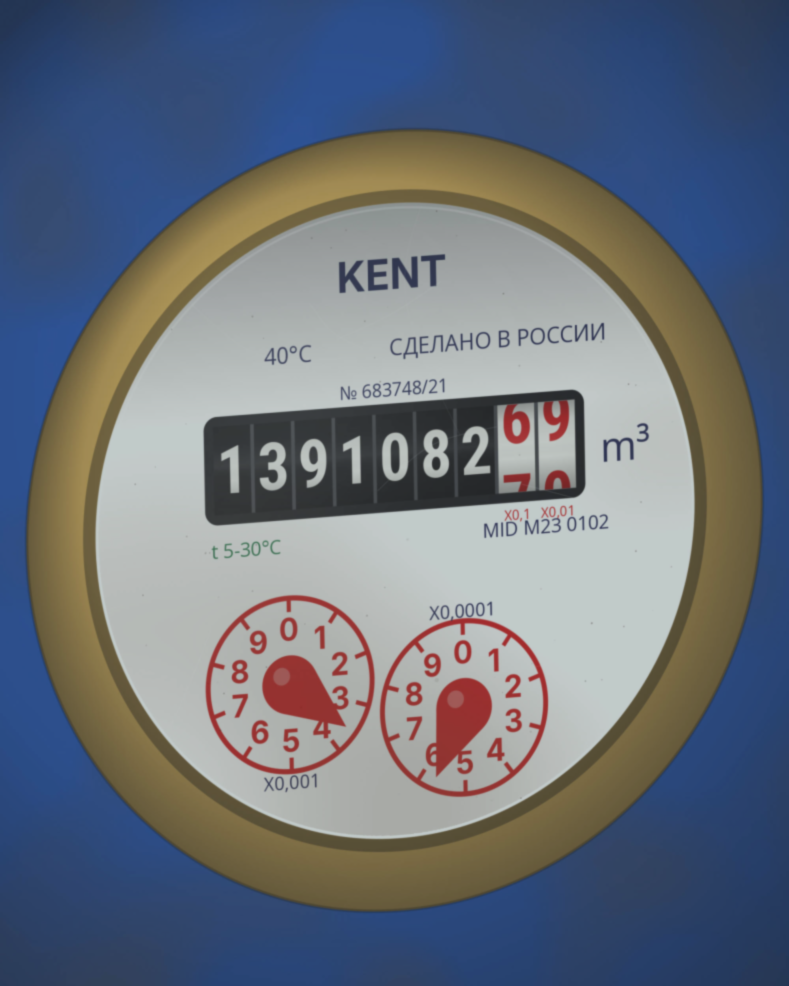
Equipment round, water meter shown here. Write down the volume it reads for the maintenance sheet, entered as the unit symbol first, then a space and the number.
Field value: m³ 1391082.6935
